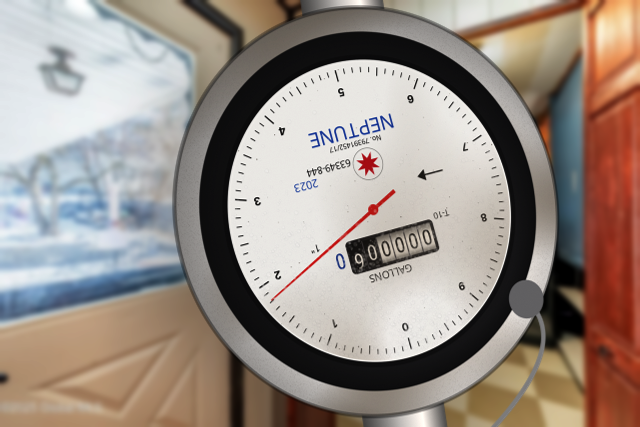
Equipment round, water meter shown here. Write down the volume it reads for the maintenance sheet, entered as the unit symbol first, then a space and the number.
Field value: gal 61.8
